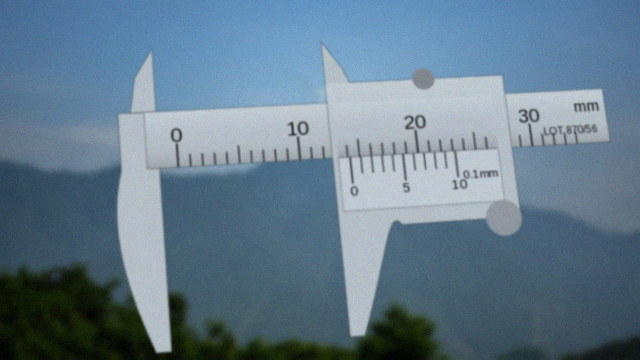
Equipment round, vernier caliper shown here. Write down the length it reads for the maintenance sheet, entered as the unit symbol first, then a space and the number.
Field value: mm 14.2
